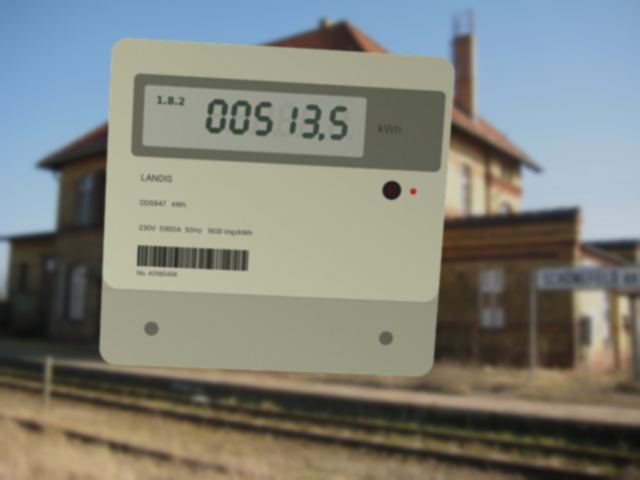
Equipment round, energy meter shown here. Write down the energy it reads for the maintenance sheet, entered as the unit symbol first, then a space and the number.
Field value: kWh 513.5
